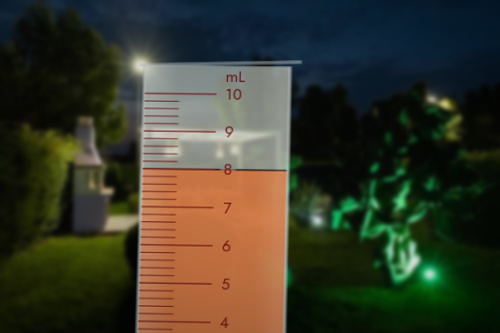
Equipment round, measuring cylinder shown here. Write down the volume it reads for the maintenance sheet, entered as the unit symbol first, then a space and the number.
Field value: mL 8
